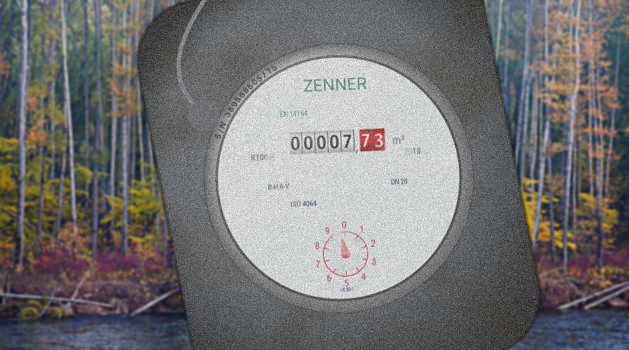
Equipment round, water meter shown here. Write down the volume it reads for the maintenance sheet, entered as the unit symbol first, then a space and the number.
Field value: m³ 7.729
